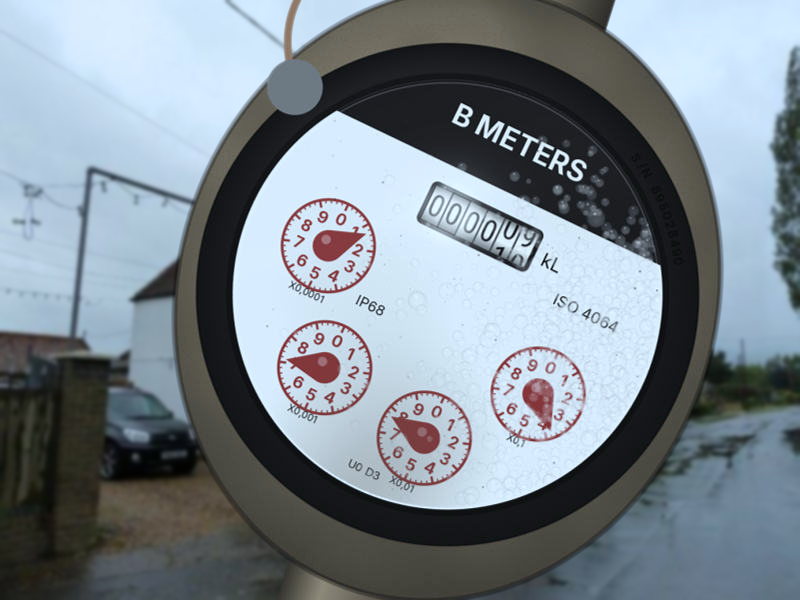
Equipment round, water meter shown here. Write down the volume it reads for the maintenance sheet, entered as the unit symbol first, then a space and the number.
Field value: kL 9.3771
